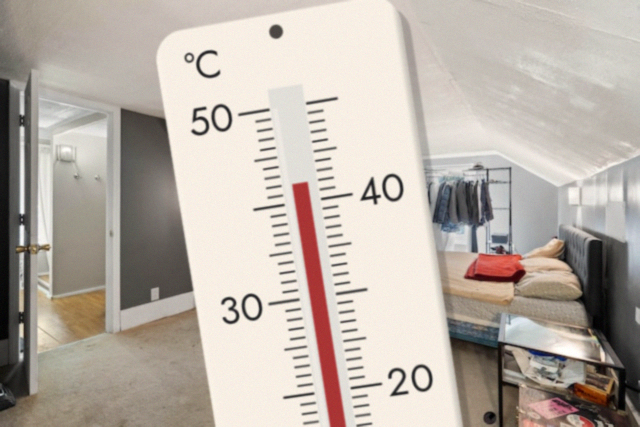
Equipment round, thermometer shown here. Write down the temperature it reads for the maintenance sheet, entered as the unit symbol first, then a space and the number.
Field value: °C 42
